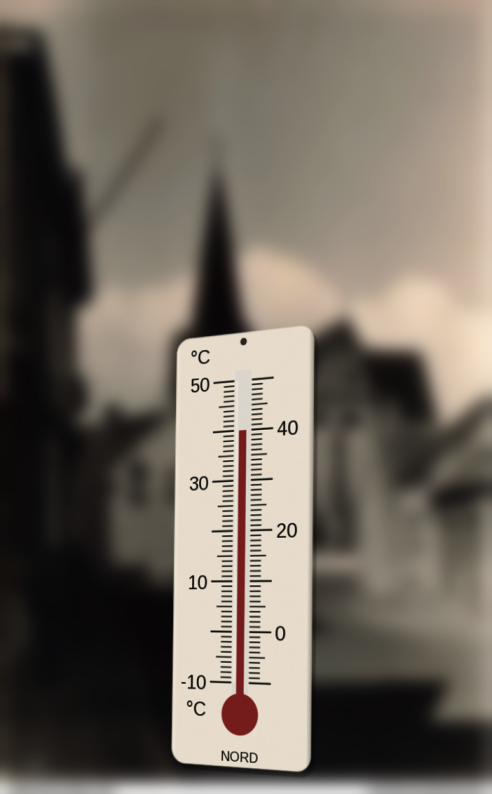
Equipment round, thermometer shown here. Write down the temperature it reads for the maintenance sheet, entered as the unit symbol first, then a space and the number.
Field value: °C 40
